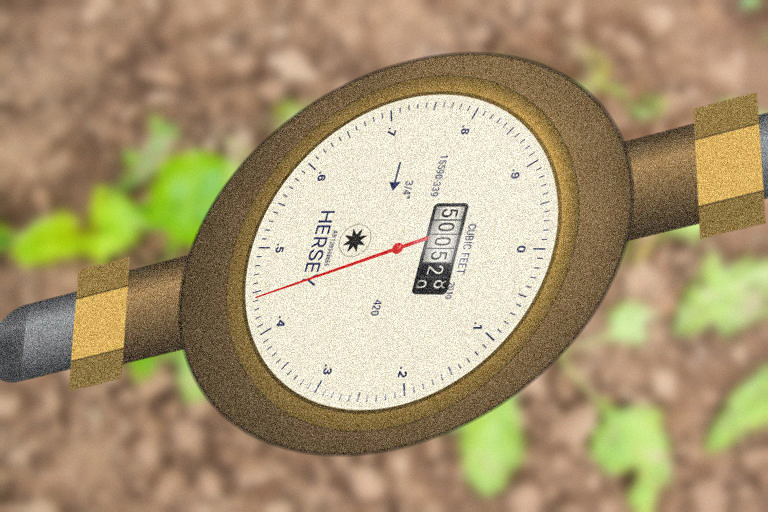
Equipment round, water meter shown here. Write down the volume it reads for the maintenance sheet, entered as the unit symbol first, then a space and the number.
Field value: ft³ 500528.44
